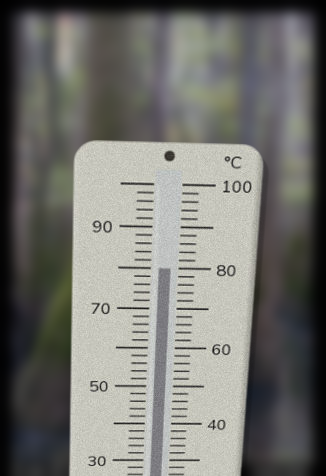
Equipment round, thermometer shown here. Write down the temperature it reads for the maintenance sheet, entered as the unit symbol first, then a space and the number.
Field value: °C 80
